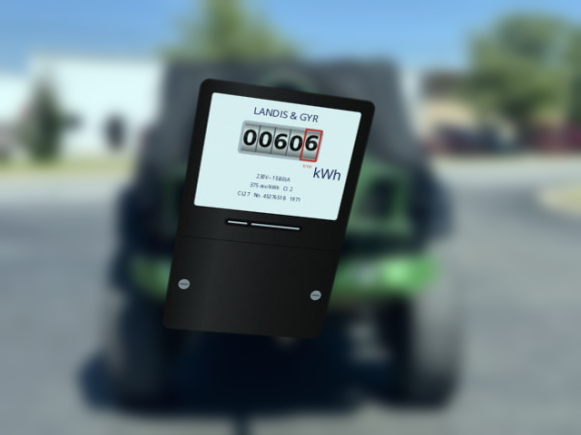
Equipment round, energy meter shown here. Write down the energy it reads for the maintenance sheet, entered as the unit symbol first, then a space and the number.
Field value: kWh 60.6
